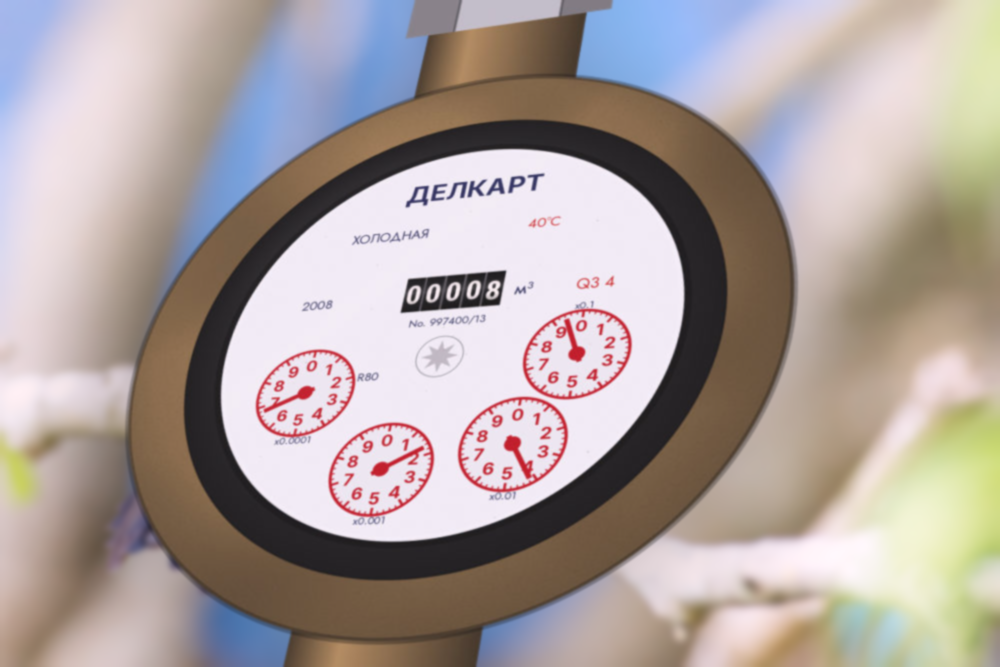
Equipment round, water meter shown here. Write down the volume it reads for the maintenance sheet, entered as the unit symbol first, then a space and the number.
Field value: m³ 7.9416
